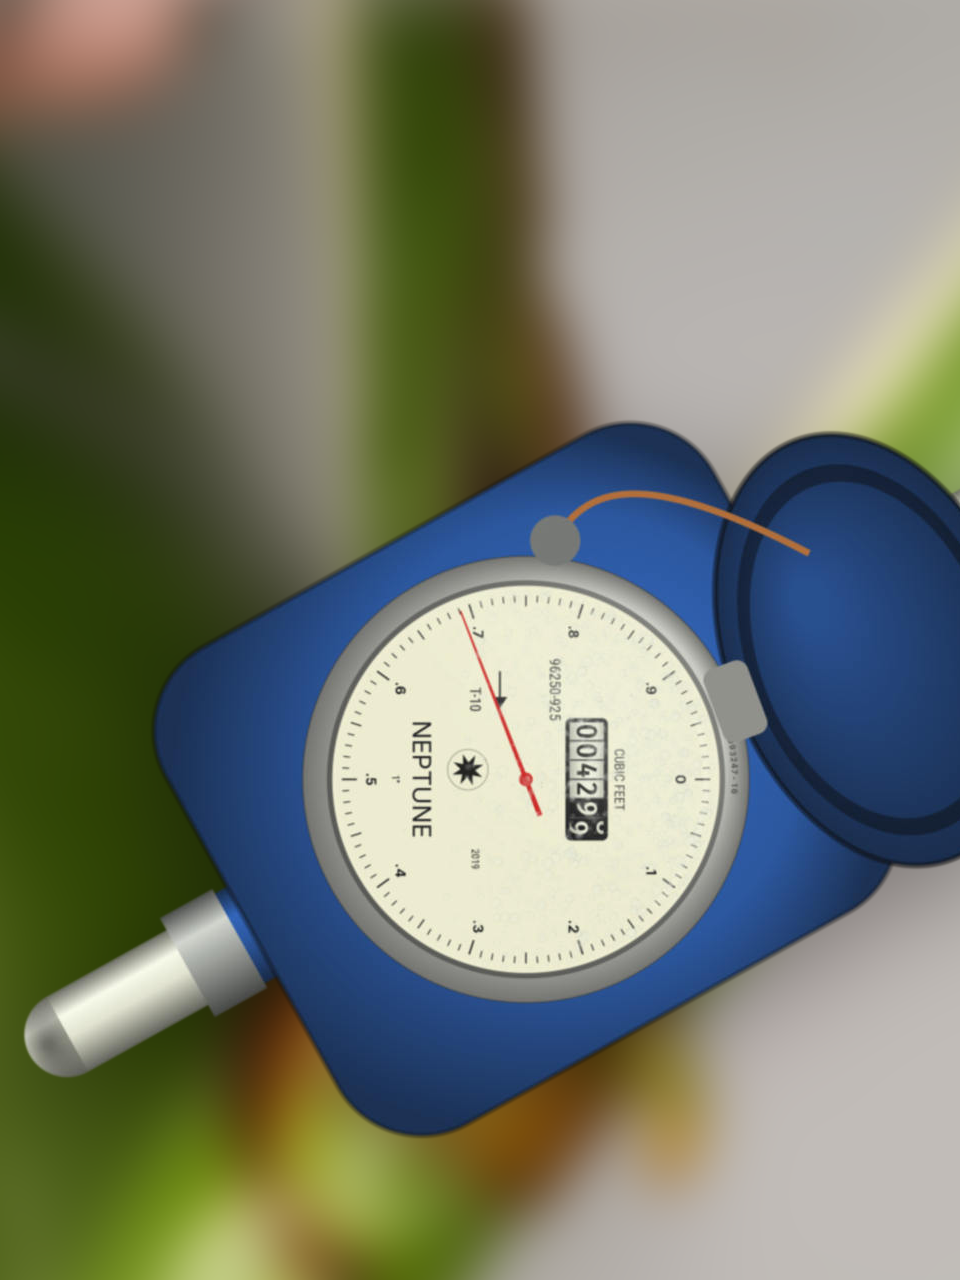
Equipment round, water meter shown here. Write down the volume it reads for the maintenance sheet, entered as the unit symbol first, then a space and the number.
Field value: ft³ 4298.69
